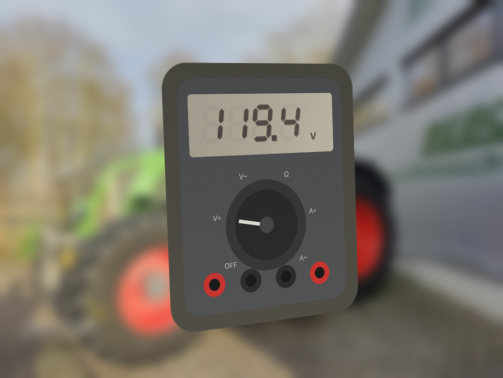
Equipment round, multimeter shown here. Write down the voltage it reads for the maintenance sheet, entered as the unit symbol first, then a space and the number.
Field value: V 119.4
